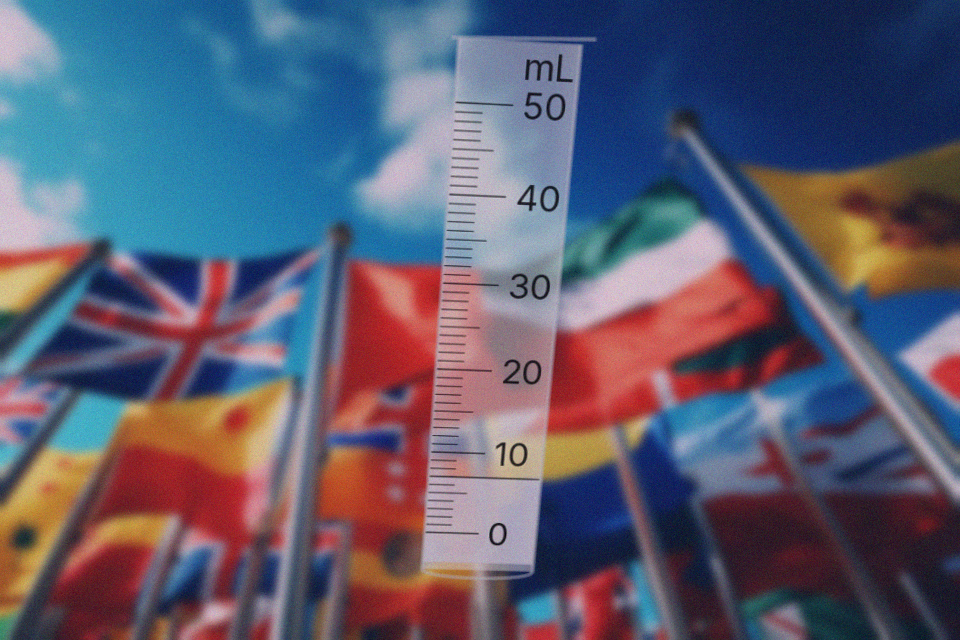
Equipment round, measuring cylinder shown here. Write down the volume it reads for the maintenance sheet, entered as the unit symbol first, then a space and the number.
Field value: mL 7
